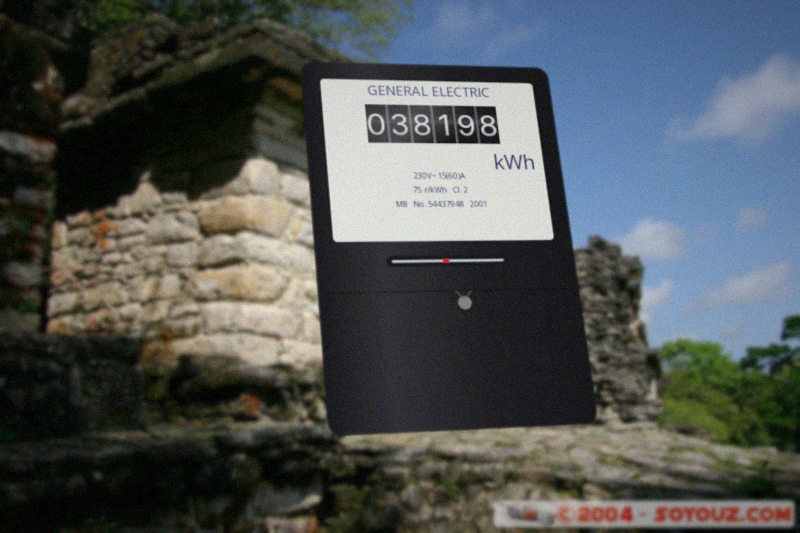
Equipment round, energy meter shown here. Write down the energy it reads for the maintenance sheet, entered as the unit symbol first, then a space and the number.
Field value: kWh 38198
